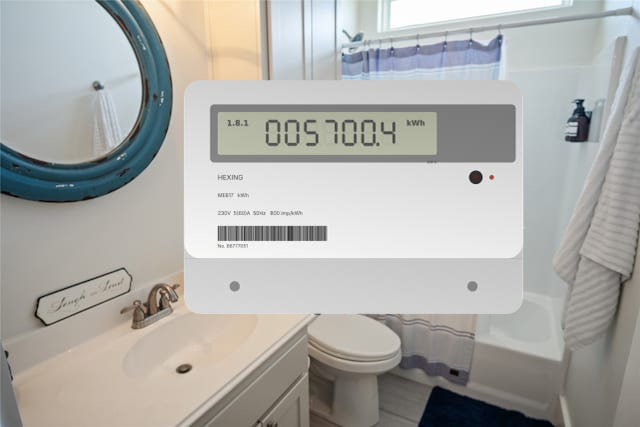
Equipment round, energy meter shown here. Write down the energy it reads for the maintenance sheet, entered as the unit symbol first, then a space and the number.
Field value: kWh 5700.4
